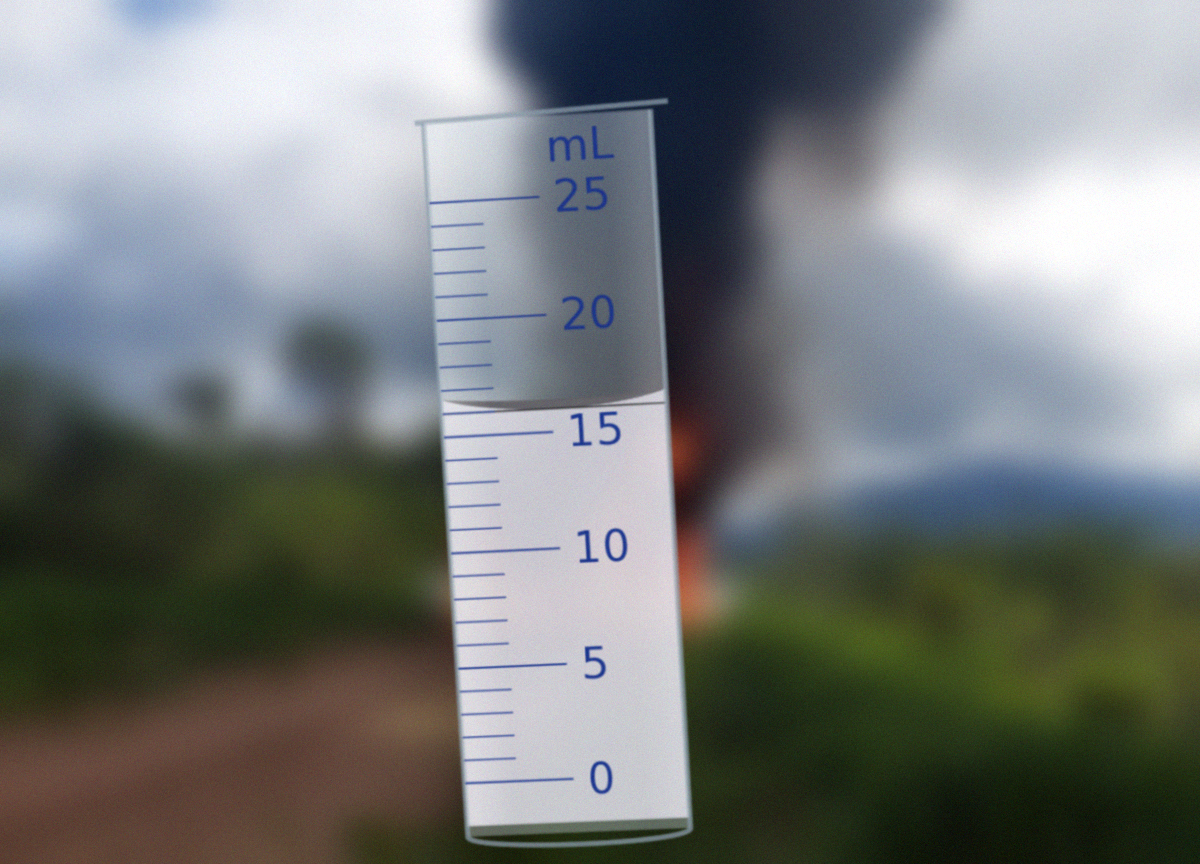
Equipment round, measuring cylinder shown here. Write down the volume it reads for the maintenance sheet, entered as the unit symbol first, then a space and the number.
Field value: mL 16
